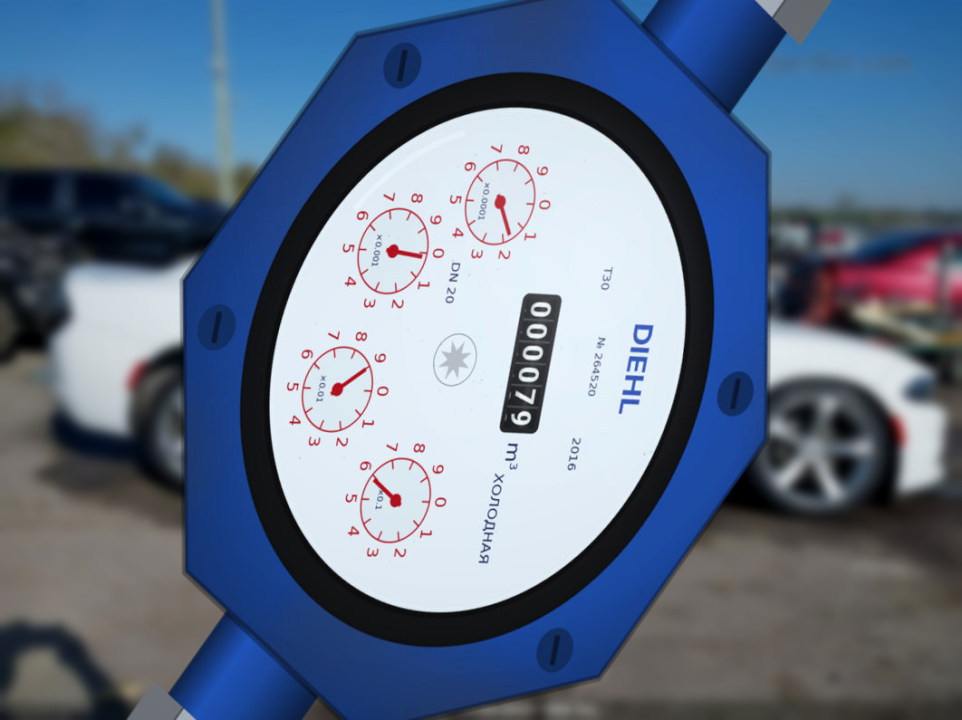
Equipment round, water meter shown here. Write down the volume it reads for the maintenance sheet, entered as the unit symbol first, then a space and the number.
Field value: m³ 79.5901
